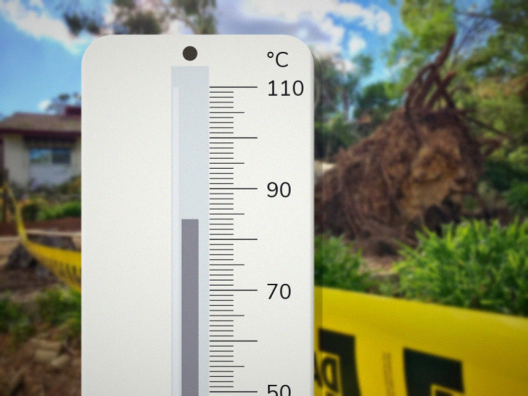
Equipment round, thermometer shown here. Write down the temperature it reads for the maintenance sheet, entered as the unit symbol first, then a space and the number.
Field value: °C 84
